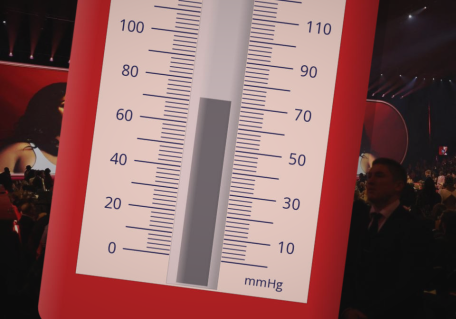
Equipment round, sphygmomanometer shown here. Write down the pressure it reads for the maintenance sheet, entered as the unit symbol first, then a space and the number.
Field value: mmHg 72
